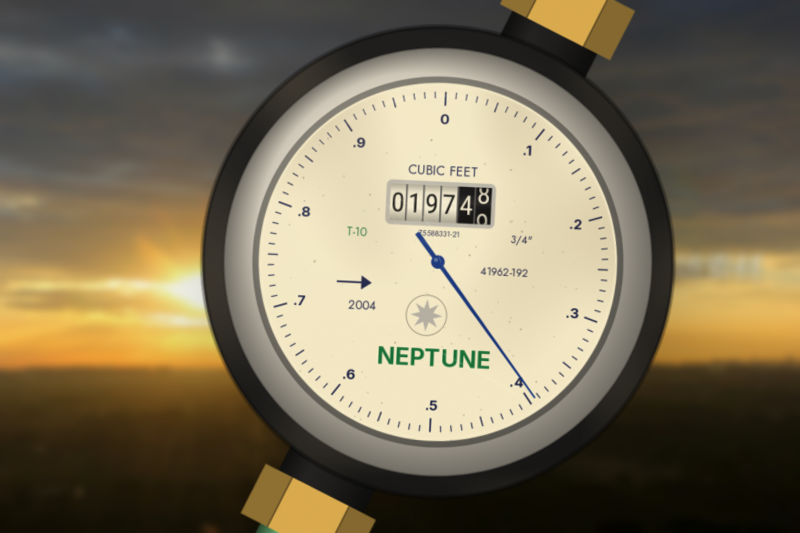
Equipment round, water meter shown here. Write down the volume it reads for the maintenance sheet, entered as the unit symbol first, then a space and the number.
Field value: ft³ 19748.39
